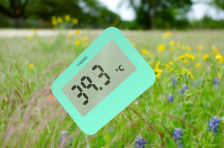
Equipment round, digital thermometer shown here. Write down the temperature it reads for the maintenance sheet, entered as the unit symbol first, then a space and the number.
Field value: °C 39.3
